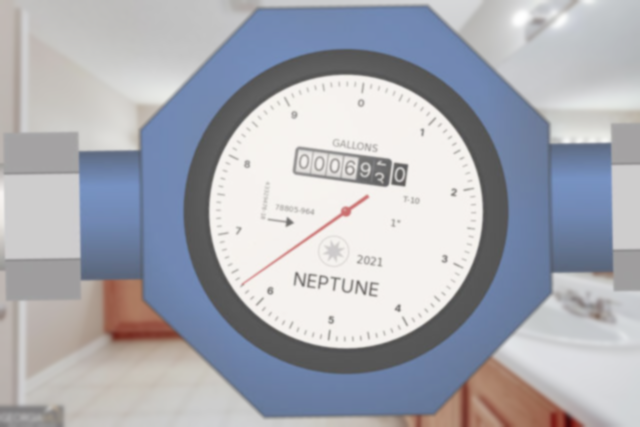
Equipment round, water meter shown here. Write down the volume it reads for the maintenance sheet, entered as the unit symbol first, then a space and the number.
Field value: gal 6926.3
